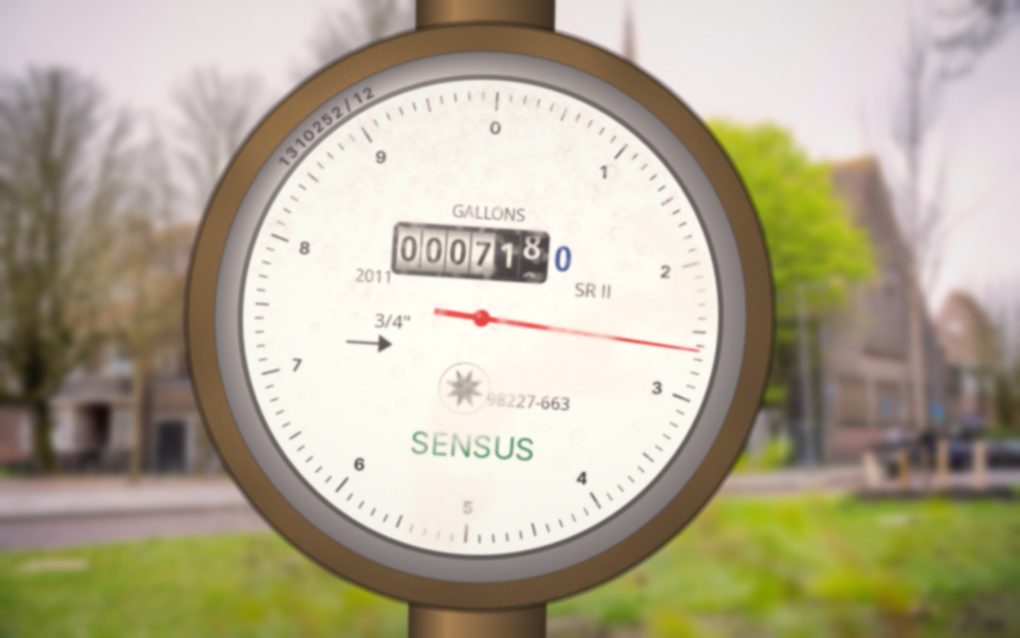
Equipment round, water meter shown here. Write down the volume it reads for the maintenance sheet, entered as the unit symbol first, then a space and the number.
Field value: gal 7182.6
